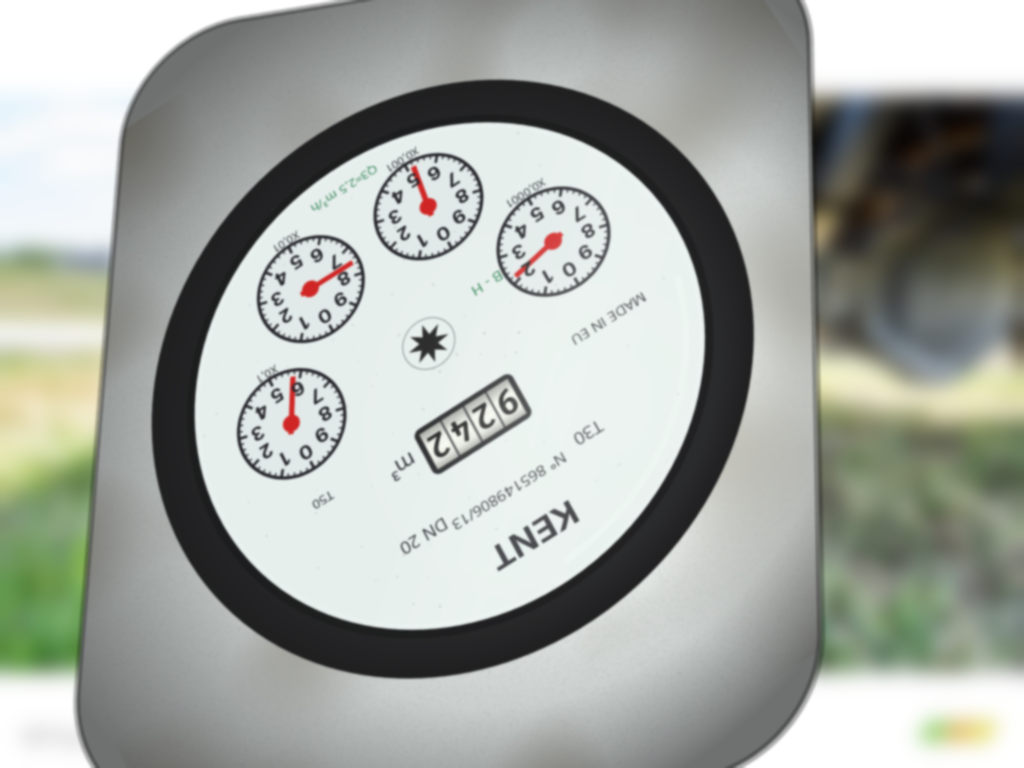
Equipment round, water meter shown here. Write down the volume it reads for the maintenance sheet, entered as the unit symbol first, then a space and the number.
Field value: m³ 9242.5752
